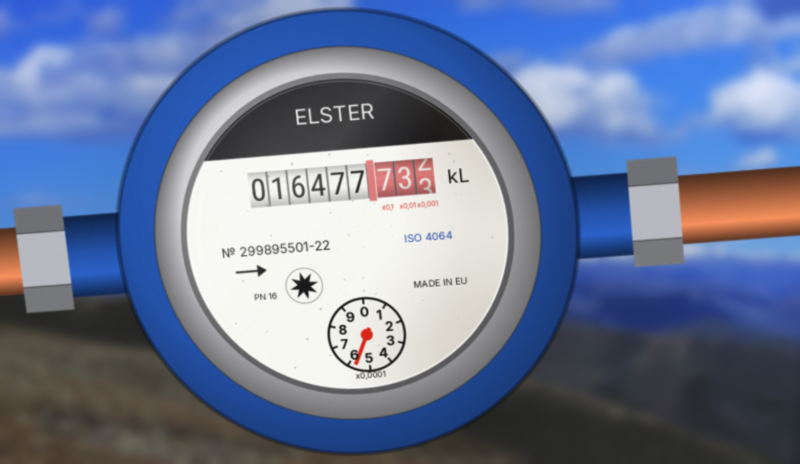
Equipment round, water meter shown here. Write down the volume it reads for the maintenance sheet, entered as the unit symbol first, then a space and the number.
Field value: kL 16477.7325
